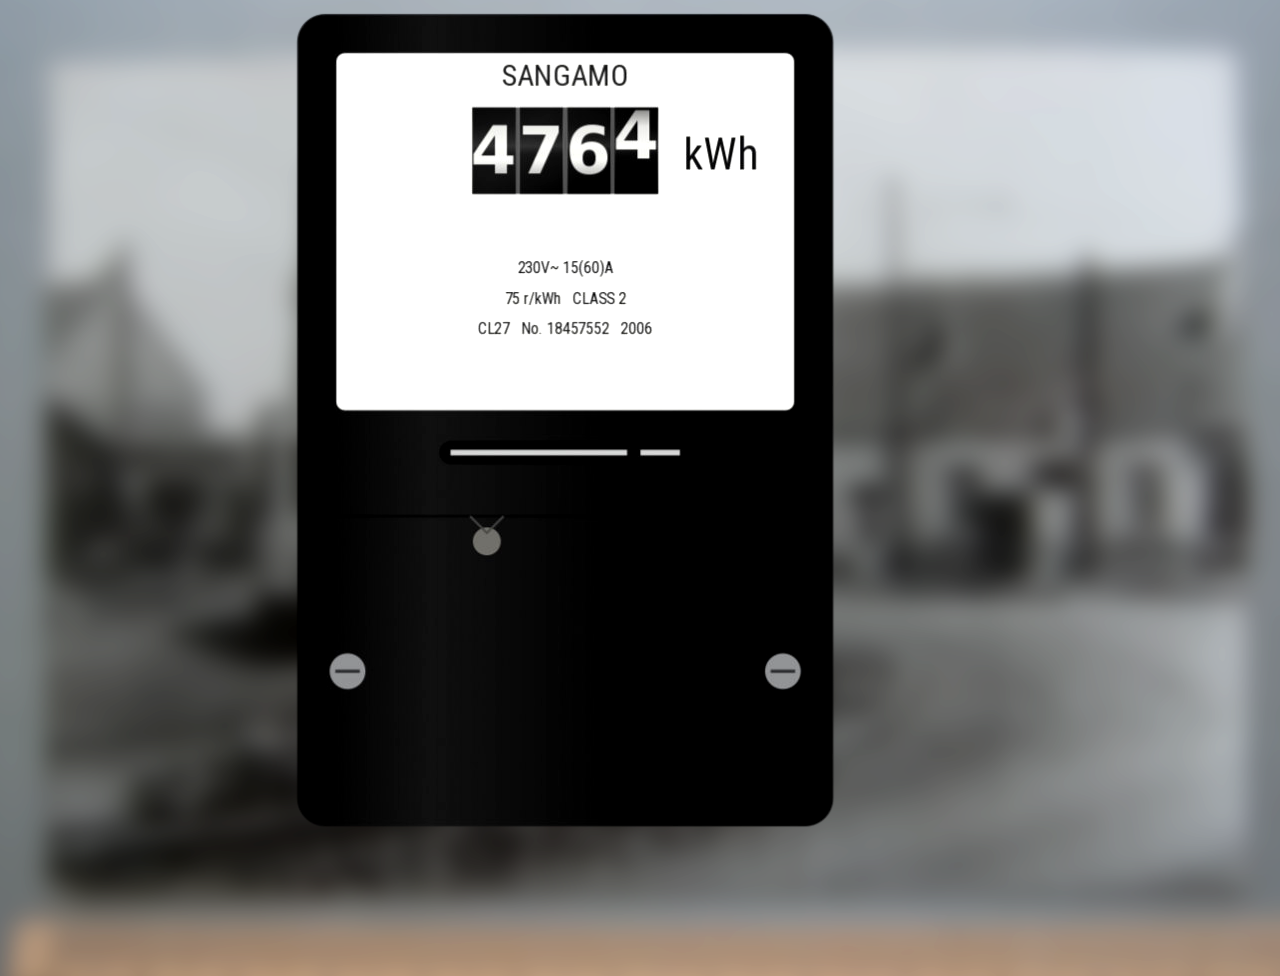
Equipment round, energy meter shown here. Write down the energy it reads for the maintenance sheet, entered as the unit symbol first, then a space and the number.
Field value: kWh 4764
